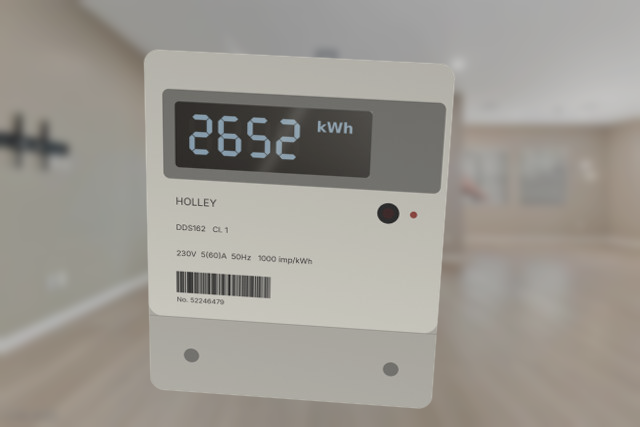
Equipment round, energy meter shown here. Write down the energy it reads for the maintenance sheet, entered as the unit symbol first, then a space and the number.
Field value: kWh 2652
